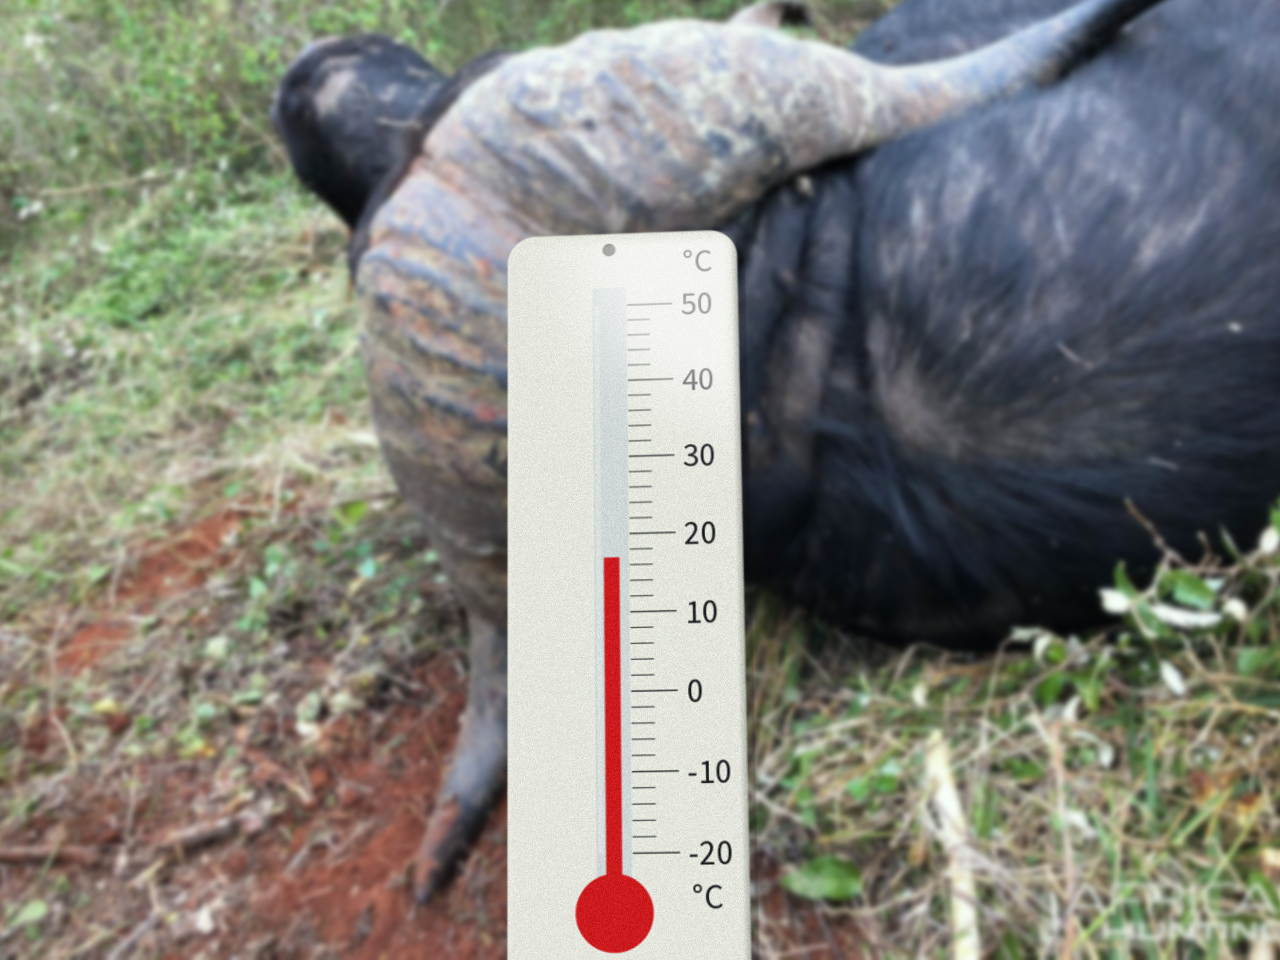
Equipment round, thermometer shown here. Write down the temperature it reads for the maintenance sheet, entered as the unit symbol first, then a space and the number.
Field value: °C 17
